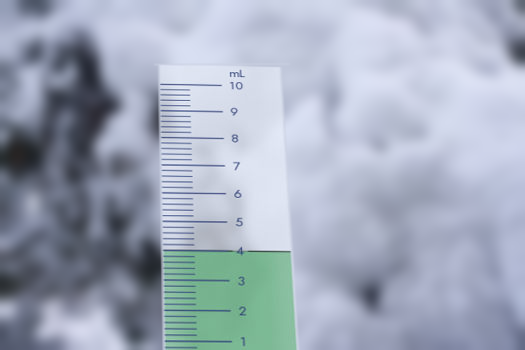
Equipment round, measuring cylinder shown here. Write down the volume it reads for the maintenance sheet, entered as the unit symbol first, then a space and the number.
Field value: mL 4
